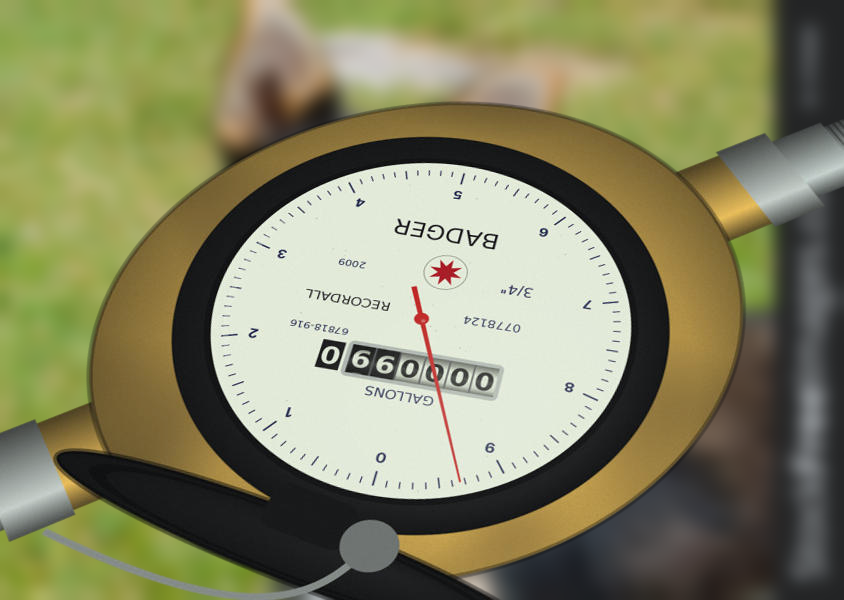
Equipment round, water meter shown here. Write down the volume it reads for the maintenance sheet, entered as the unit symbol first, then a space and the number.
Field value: gal 989.3
